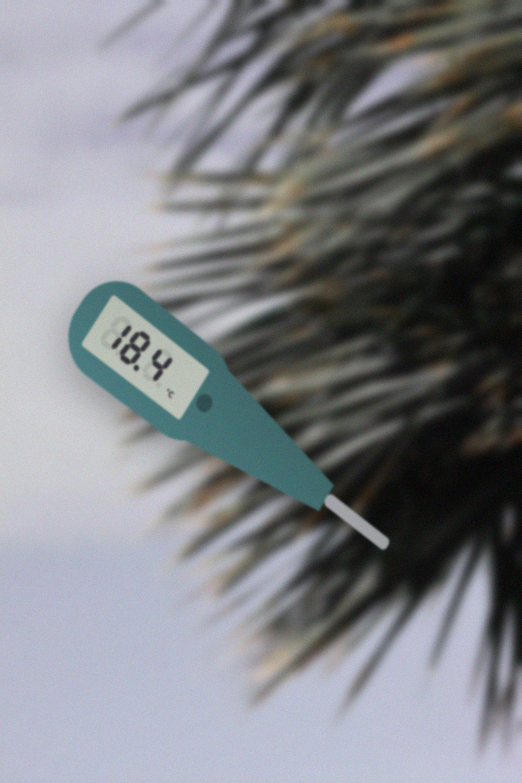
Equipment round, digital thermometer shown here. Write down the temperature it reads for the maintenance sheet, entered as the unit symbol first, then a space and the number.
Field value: °C 18.4
